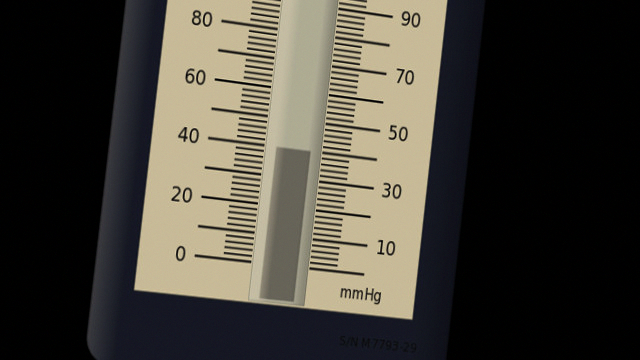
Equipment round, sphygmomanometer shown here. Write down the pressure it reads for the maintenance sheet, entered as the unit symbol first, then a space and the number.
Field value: mmHg 40
